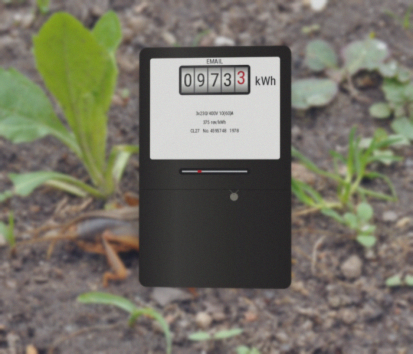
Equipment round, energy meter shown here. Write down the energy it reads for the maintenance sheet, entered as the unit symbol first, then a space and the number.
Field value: kWh 973.3
